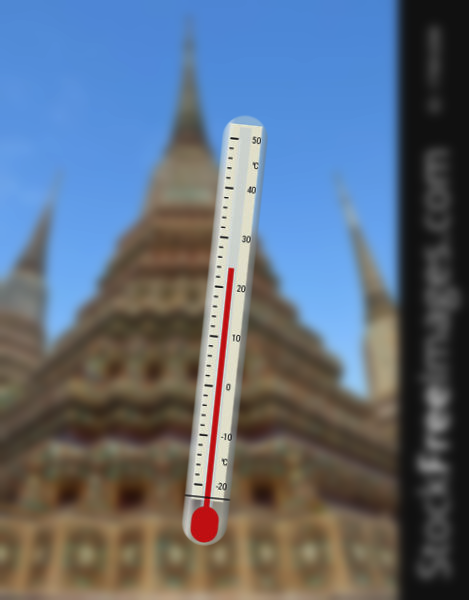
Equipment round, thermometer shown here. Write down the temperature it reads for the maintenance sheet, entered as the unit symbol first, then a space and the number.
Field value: °C 24
